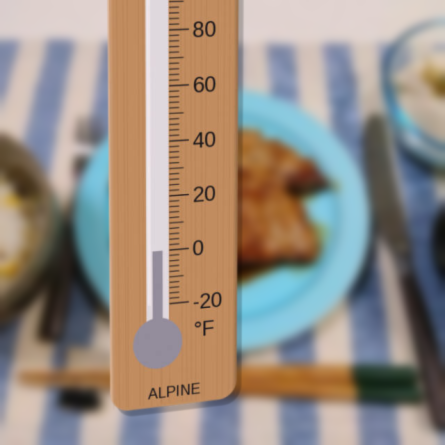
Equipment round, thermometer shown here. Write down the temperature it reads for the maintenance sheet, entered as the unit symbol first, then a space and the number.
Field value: °F 0
